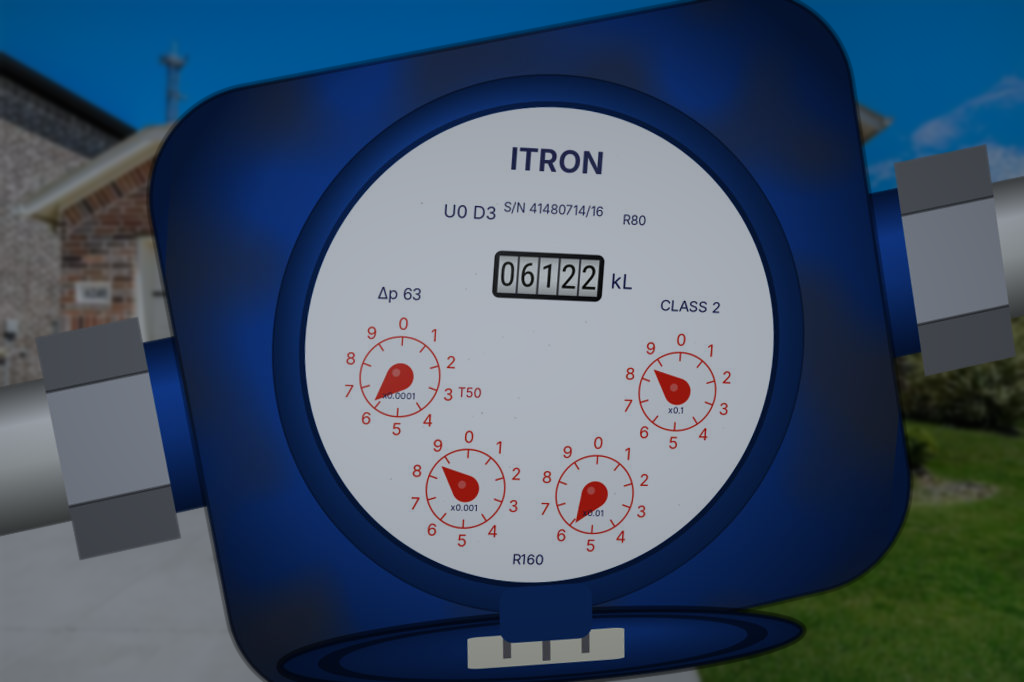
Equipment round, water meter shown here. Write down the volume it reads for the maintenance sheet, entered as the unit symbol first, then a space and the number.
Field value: kL 6122.8586
